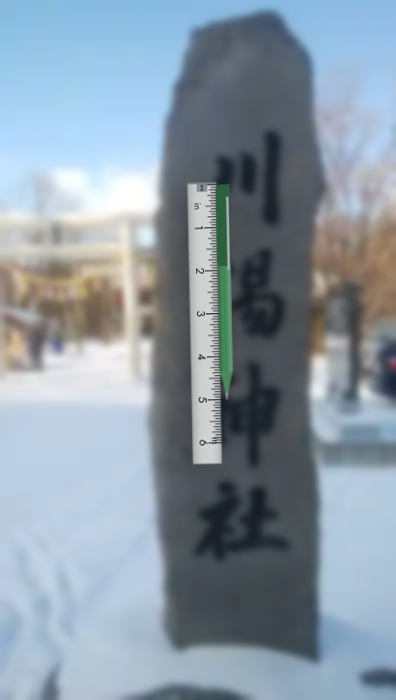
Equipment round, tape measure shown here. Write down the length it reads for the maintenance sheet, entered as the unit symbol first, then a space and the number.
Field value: in 5
